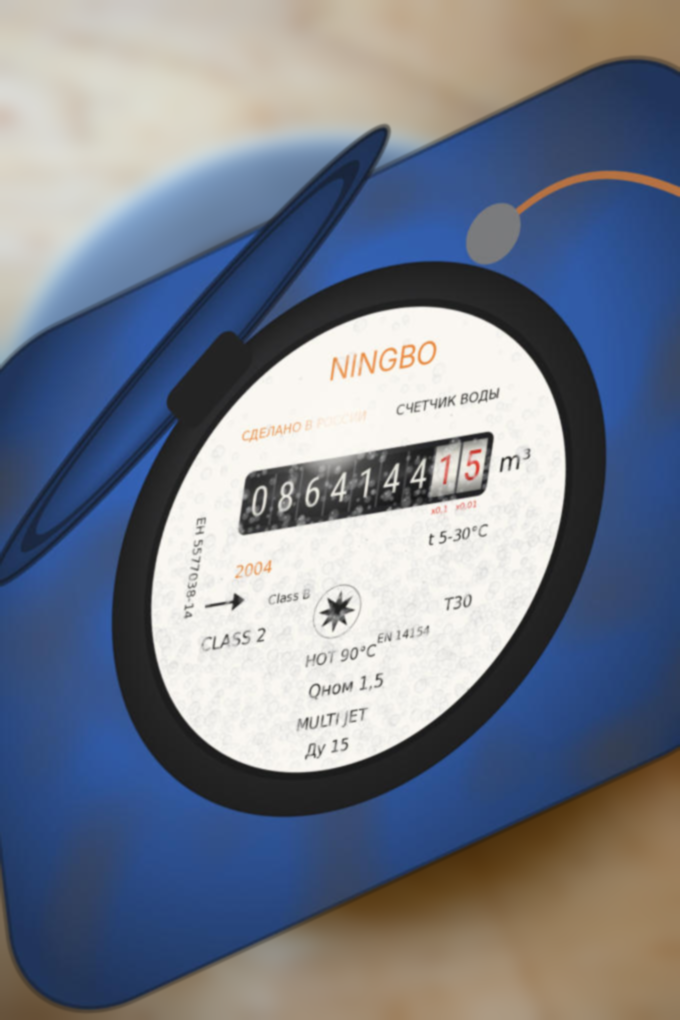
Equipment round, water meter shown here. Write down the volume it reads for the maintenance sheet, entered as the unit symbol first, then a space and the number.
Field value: m³ 864144.15
